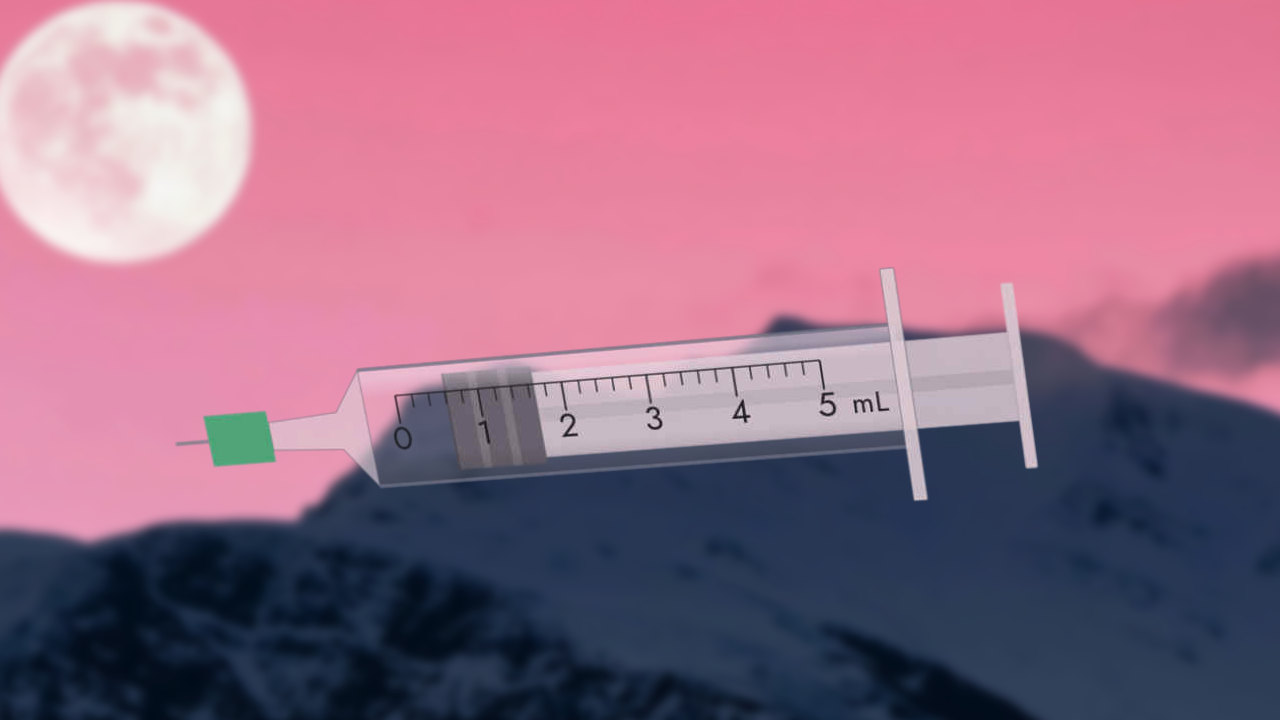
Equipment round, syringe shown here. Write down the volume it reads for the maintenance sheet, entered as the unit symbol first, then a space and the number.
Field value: mL 0.6
